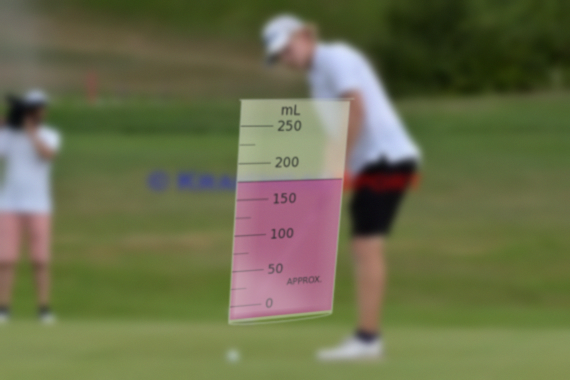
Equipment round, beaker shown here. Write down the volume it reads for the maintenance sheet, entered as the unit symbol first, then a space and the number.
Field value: mL 175
